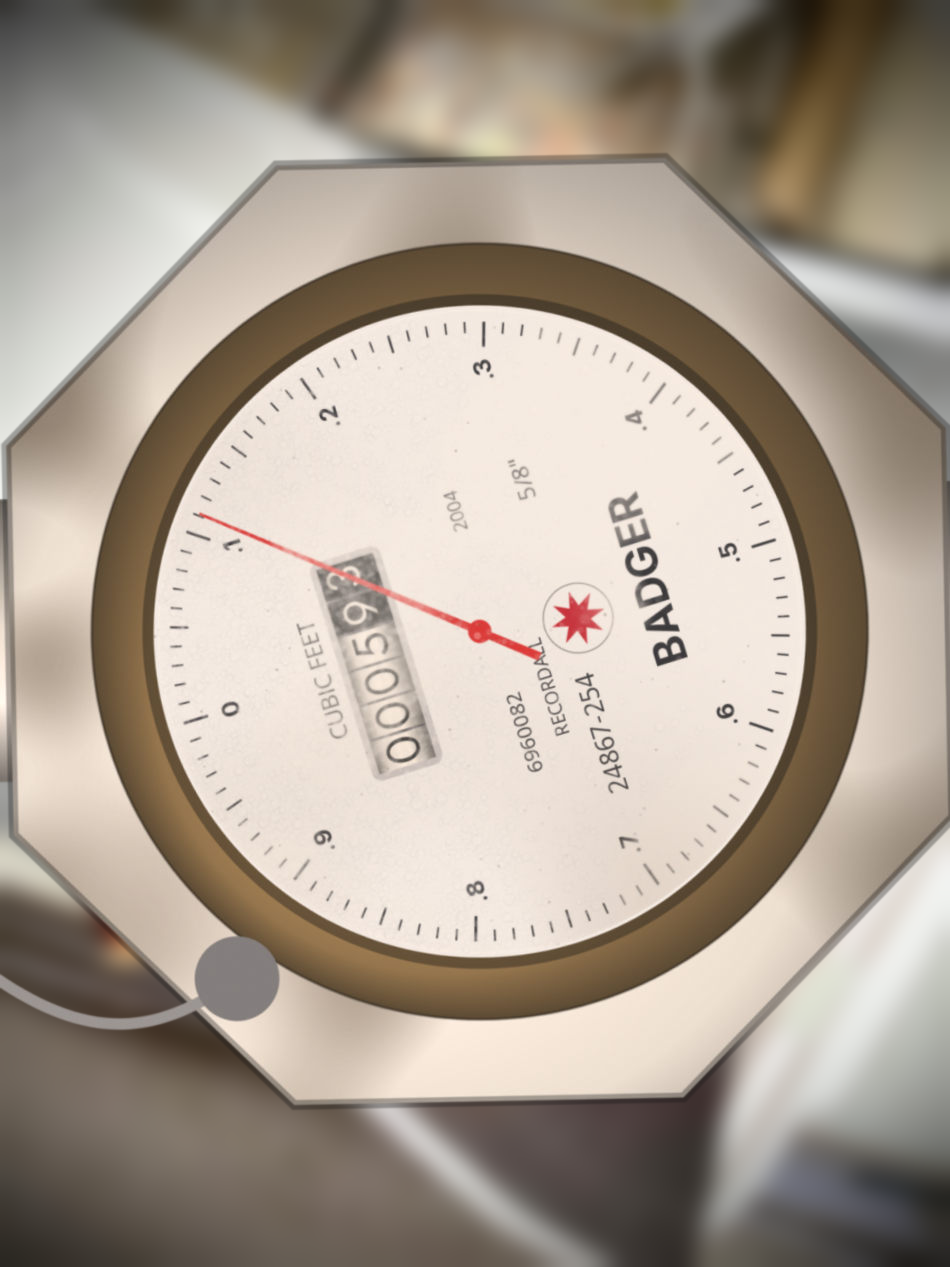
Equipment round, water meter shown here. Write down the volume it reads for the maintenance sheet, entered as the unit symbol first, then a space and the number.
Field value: ft³ 593.11
